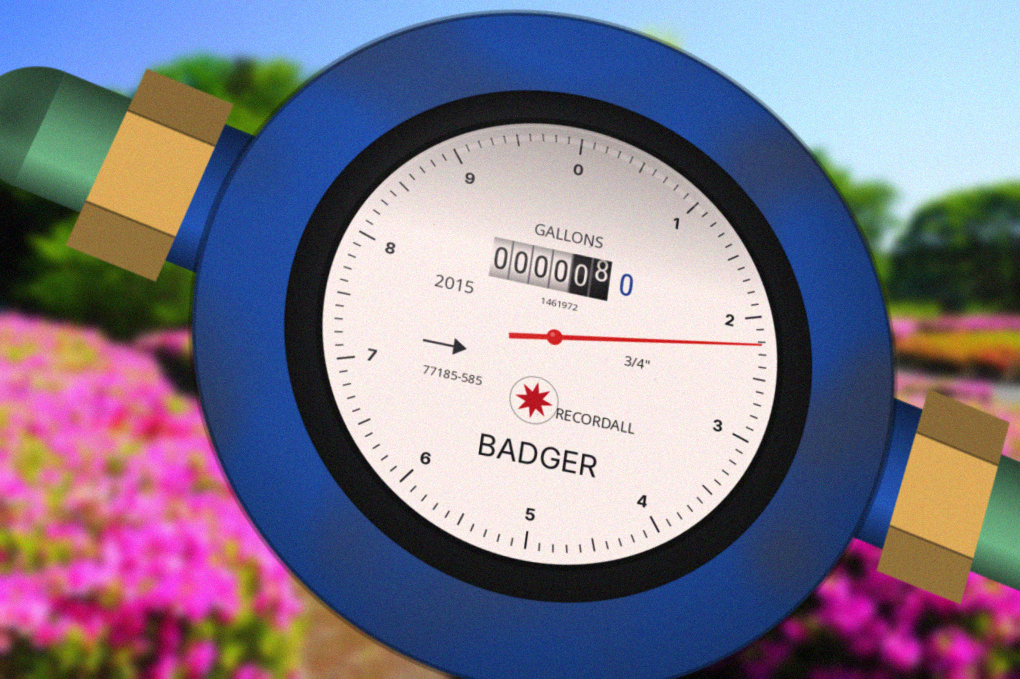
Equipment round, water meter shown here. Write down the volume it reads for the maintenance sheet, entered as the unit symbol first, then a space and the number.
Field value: gal 82.2
